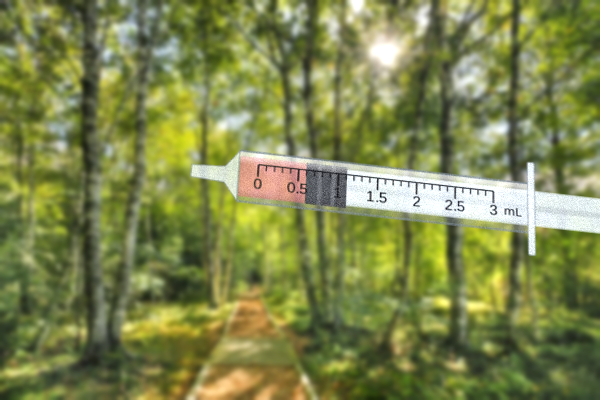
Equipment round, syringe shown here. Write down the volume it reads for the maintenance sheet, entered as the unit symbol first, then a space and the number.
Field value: mL 0.6
